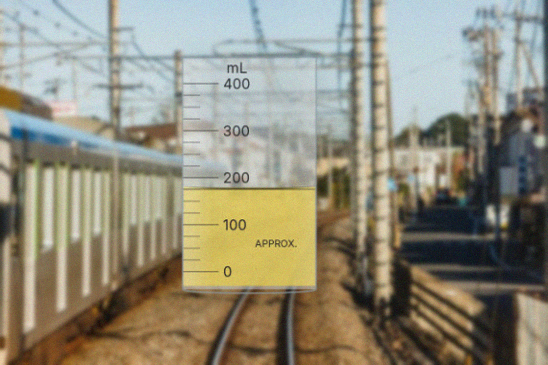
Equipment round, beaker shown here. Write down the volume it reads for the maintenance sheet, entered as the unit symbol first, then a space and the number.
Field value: mL 175
